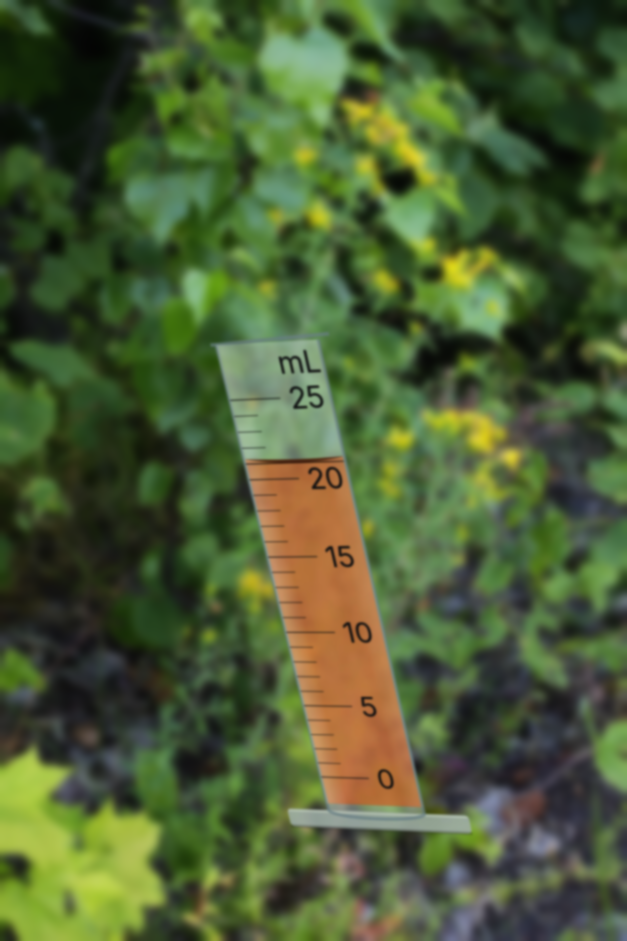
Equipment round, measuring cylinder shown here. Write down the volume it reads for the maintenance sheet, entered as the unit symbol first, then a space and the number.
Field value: mL 21
